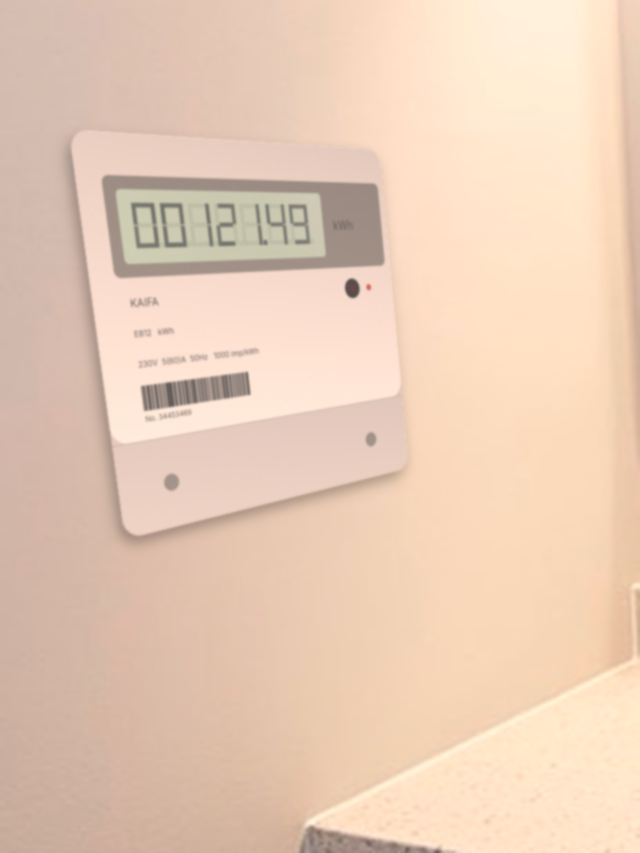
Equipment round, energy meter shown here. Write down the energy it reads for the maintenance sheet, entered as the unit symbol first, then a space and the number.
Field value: kWh 121.49
